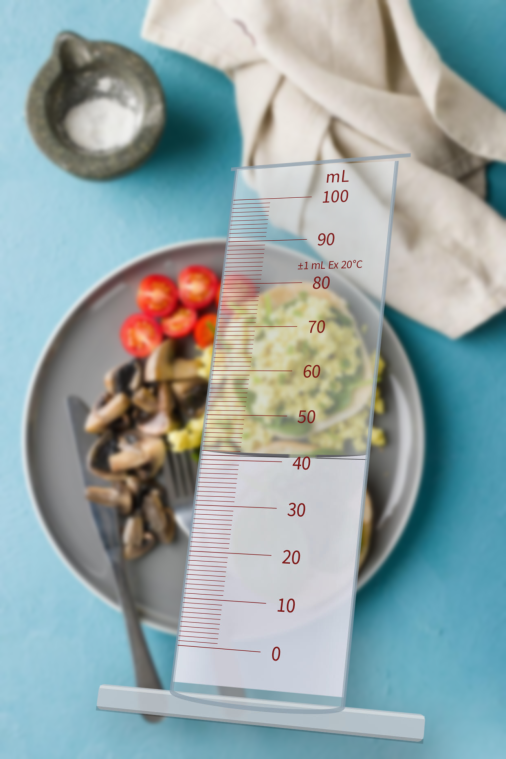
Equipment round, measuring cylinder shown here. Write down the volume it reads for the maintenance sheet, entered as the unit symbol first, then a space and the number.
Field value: mL 41
